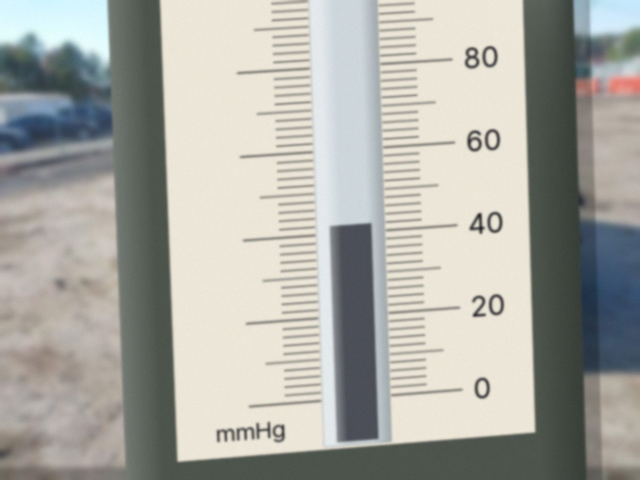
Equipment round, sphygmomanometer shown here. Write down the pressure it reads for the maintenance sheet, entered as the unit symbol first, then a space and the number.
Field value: mmHg 42
